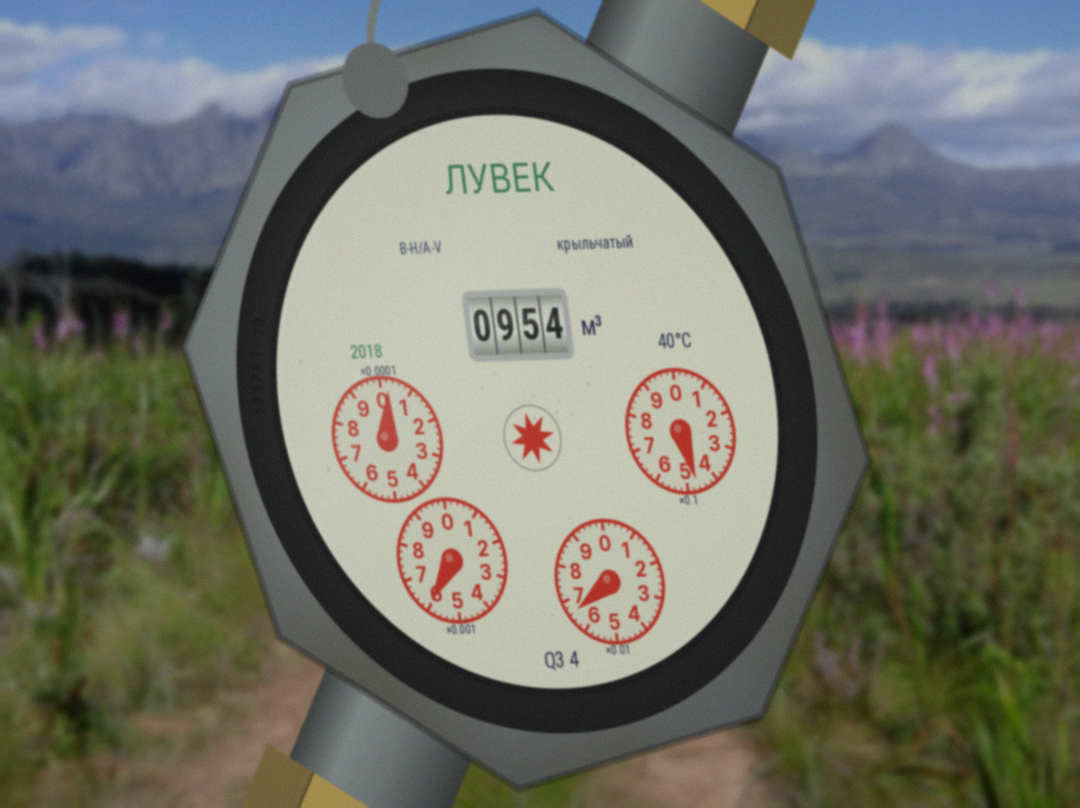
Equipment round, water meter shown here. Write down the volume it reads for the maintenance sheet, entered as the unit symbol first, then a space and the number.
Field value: m³ 954.4660
